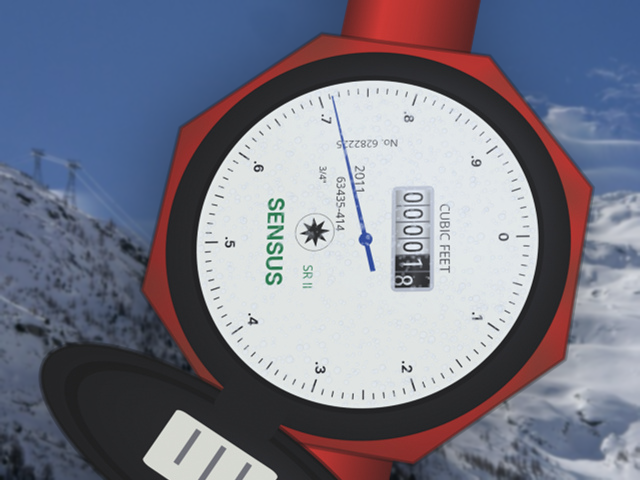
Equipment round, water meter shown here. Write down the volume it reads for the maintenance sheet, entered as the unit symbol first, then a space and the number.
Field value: ft³ 17.71
